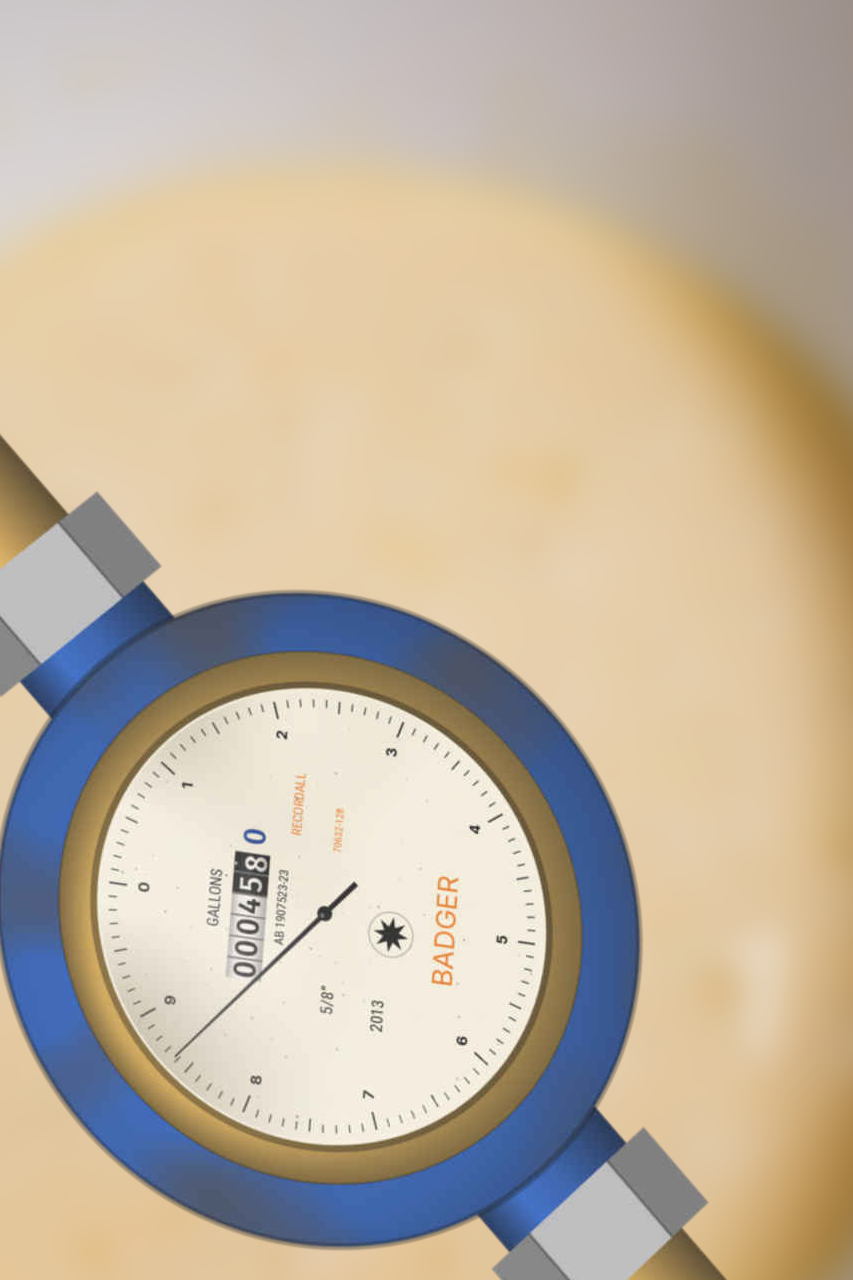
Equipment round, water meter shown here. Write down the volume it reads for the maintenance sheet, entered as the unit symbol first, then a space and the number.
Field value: gal 4578.6
